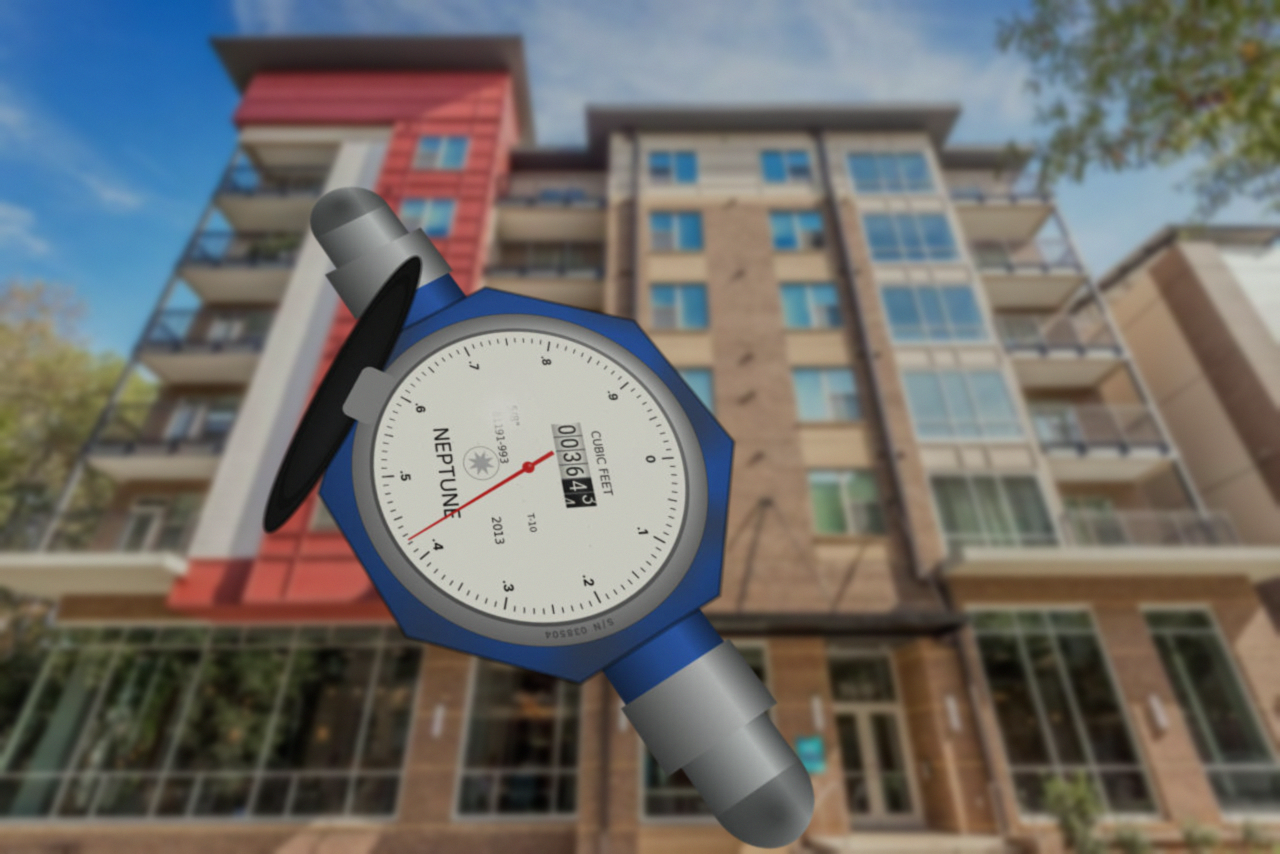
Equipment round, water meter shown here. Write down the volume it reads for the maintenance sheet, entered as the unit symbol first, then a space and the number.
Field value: ft³ 3643.42
